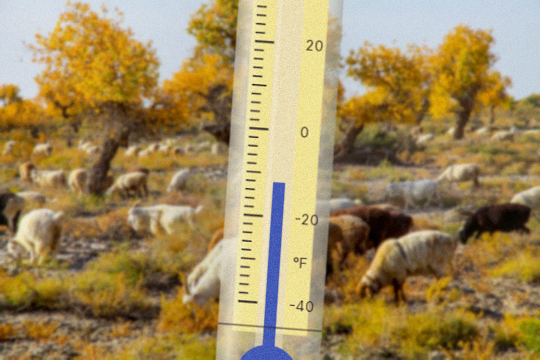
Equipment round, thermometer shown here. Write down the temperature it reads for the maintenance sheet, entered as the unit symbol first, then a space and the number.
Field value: °F -12
